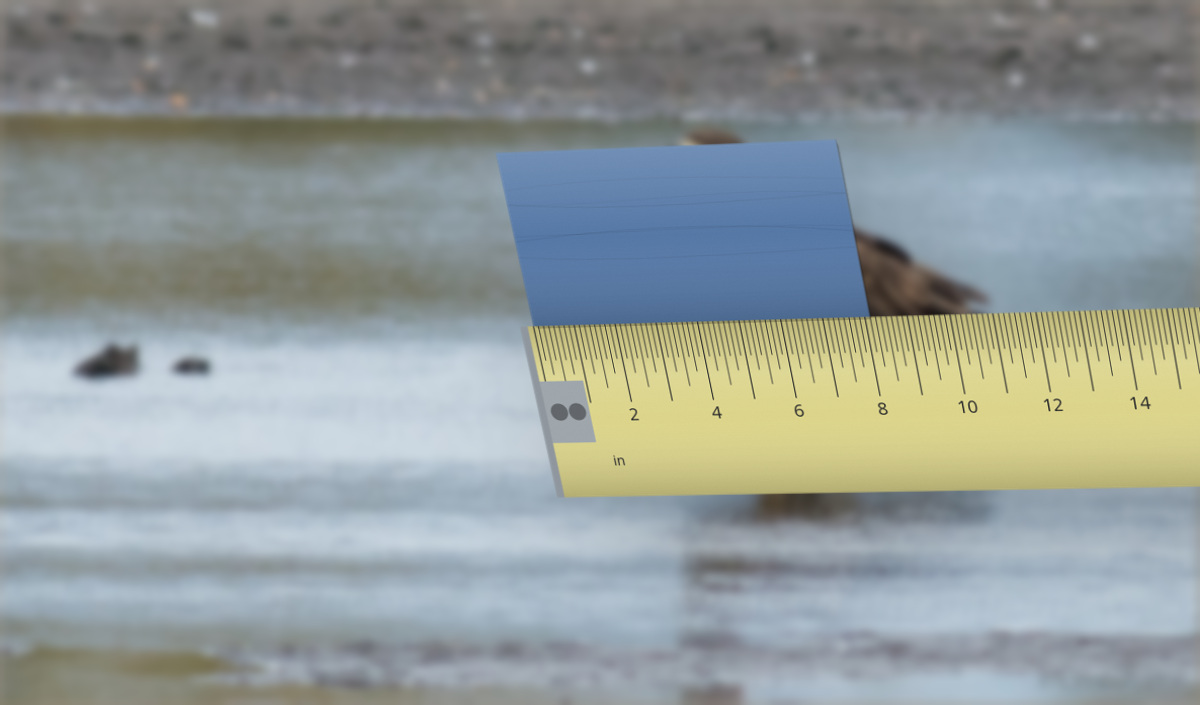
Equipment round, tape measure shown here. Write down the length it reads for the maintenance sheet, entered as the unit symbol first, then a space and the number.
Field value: in 8.125
